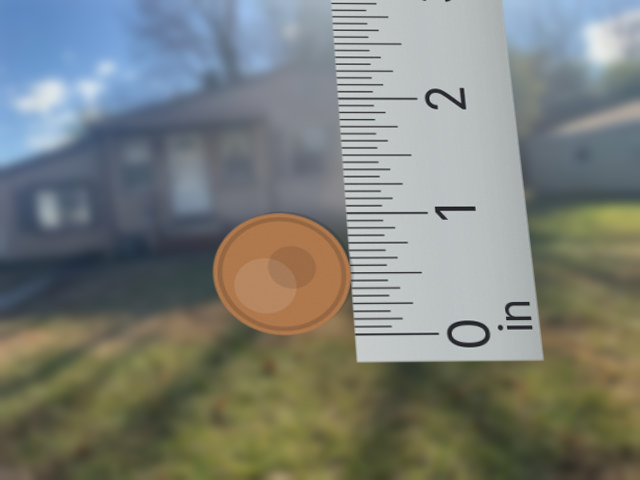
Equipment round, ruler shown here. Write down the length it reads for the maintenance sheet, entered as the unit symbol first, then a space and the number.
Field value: in 1
